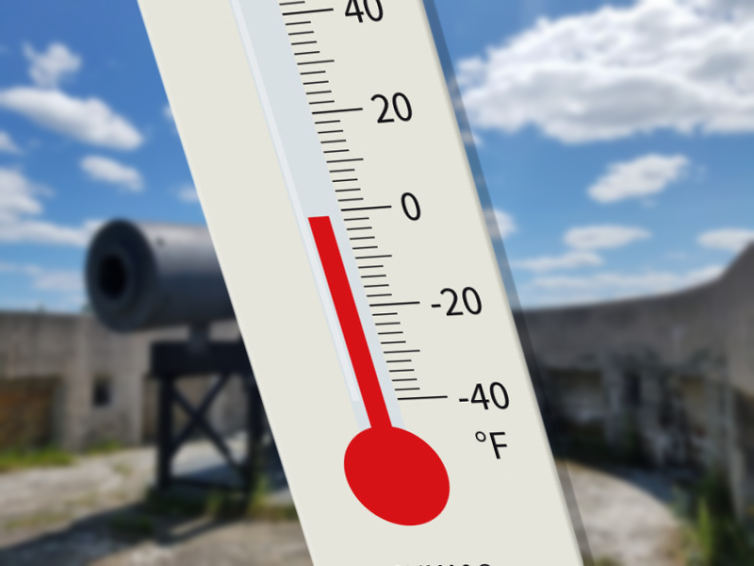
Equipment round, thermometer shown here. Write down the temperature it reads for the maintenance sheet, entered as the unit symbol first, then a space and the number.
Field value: °F -1
